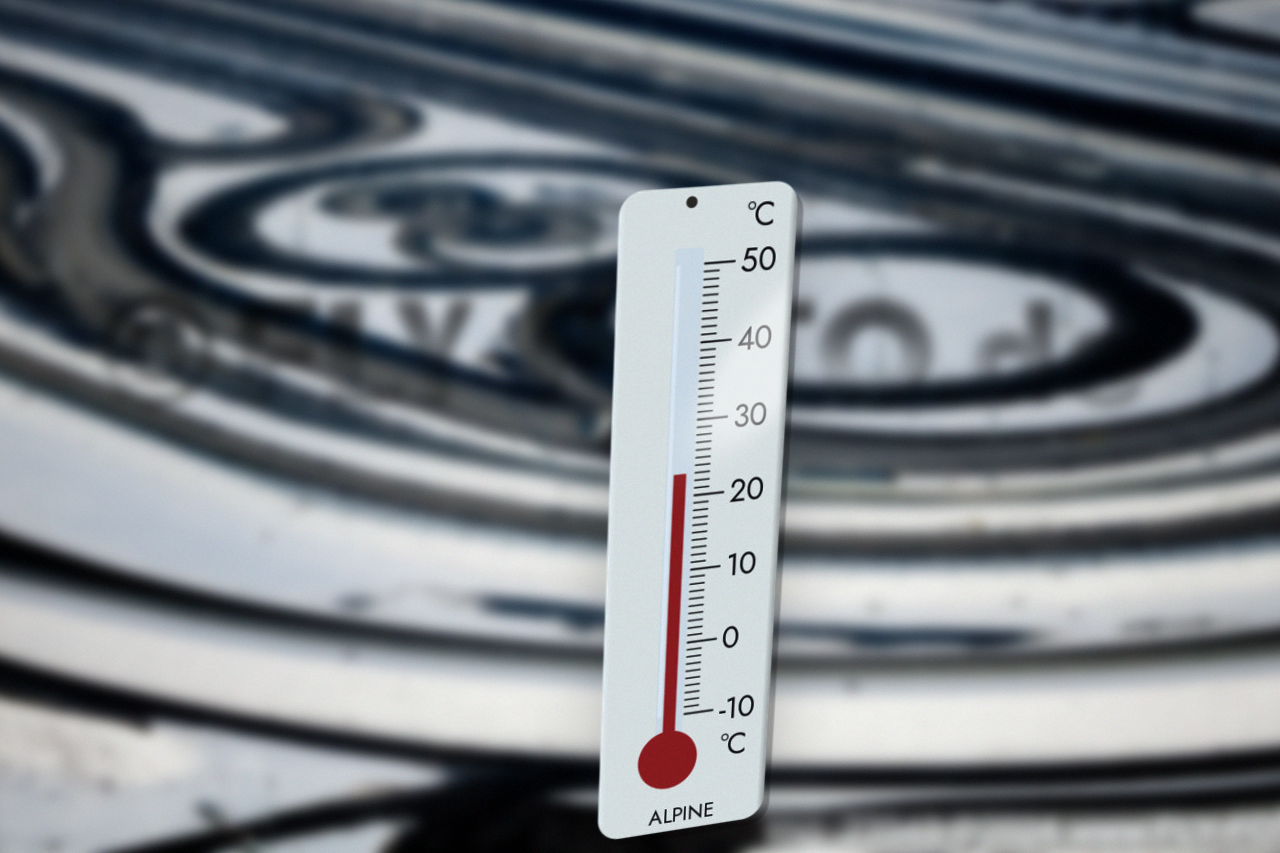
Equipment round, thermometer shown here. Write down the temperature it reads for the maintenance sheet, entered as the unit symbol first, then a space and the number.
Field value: °C 23
